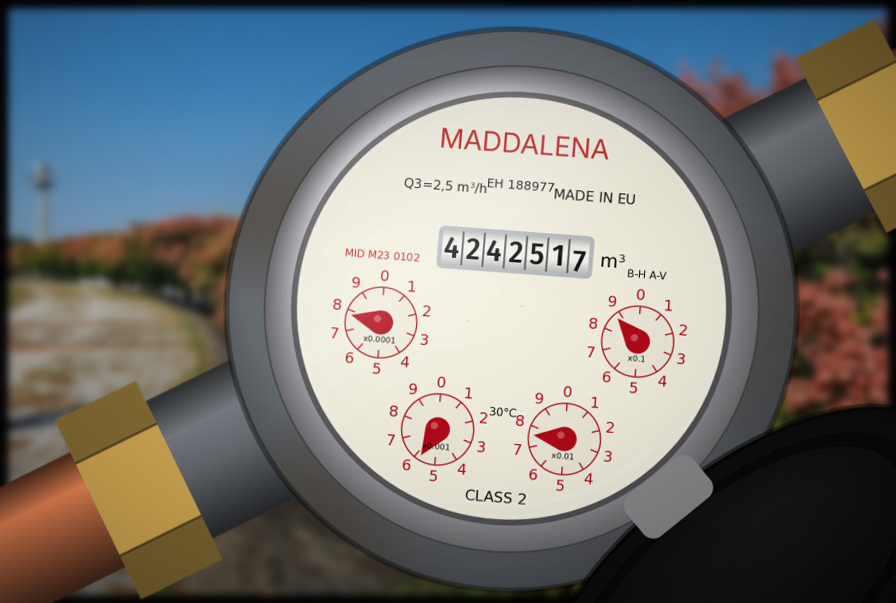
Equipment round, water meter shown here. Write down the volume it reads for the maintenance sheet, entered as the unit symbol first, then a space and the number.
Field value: m³ 4242516.8757
